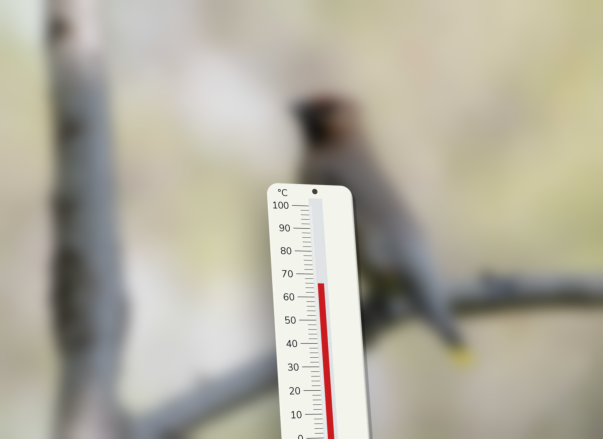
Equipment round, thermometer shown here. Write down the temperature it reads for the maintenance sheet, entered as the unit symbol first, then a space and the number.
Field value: °C 66
